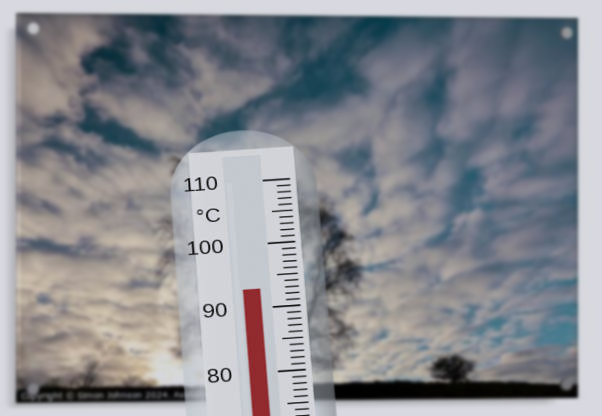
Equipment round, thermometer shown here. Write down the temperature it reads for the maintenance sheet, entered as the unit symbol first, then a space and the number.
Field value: °C 93
